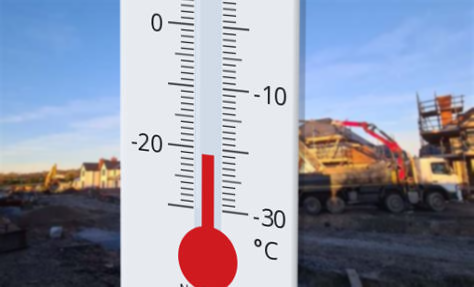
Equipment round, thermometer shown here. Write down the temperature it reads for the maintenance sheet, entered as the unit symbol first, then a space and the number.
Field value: °C -21
